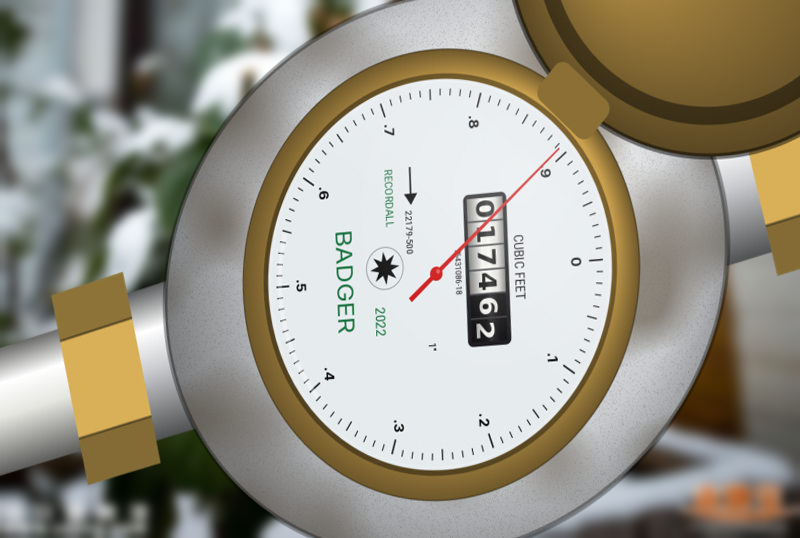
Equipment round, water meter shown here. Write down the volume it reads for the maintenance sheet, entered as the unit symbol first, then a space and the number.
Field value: ft³ 17461.89
